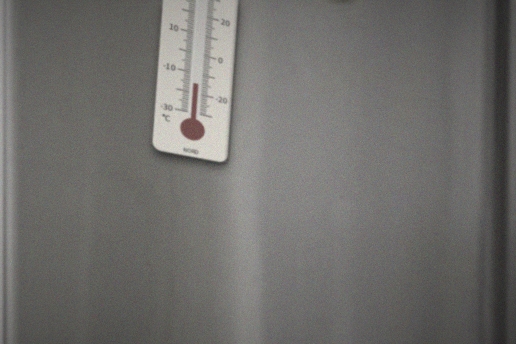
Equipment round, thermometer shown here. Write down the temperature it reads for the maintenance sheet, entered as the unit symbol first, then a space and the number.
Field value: °C -15
